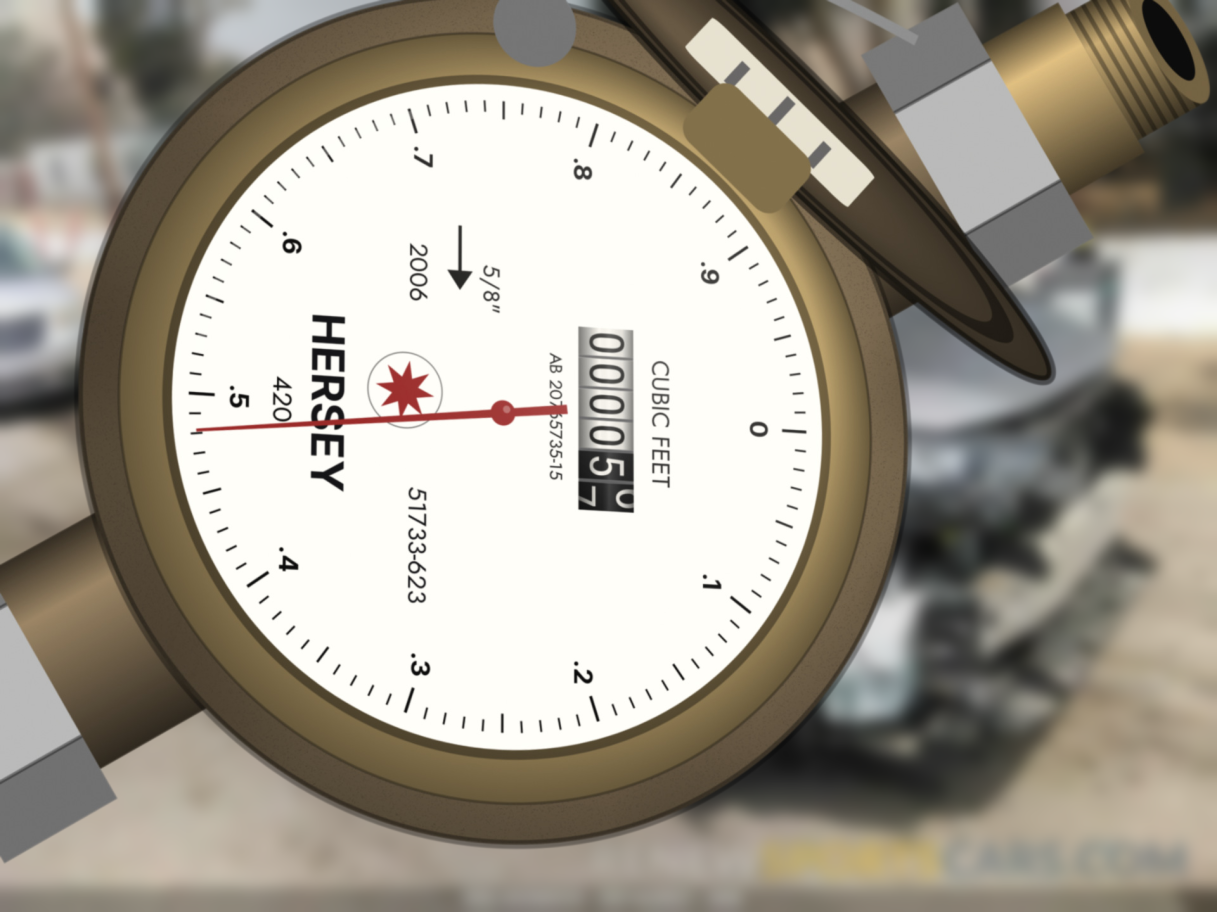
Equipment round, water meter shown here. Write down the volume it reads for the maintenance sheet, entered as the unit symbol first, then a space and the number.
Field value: ft³ 56.48
